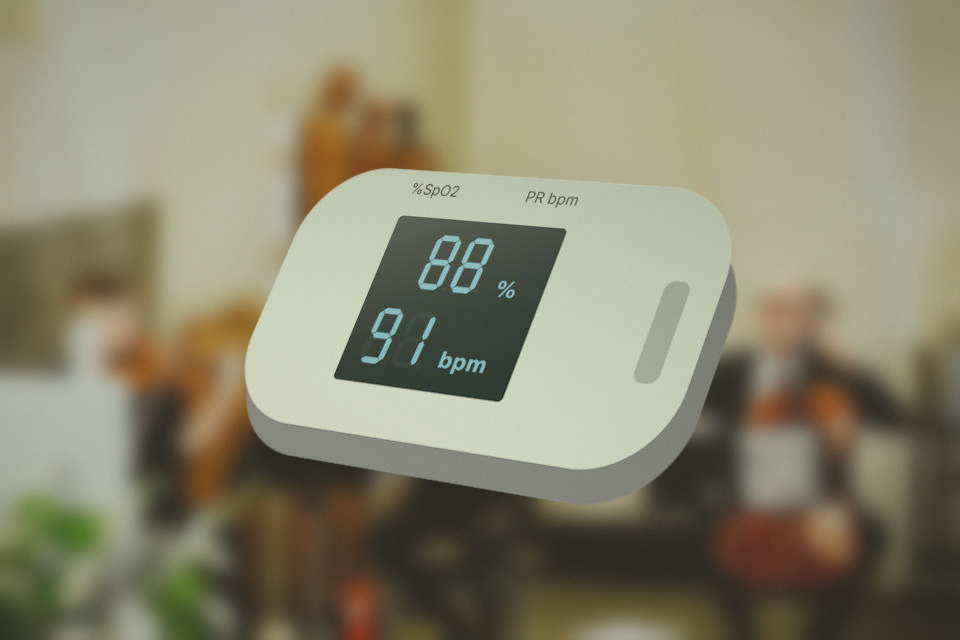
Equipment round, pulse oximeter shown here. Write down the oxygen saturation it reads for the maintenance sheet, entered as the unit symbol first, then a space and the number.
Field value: % 88
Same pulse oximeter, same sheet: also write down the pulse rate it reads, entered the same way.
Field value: bpm 91
